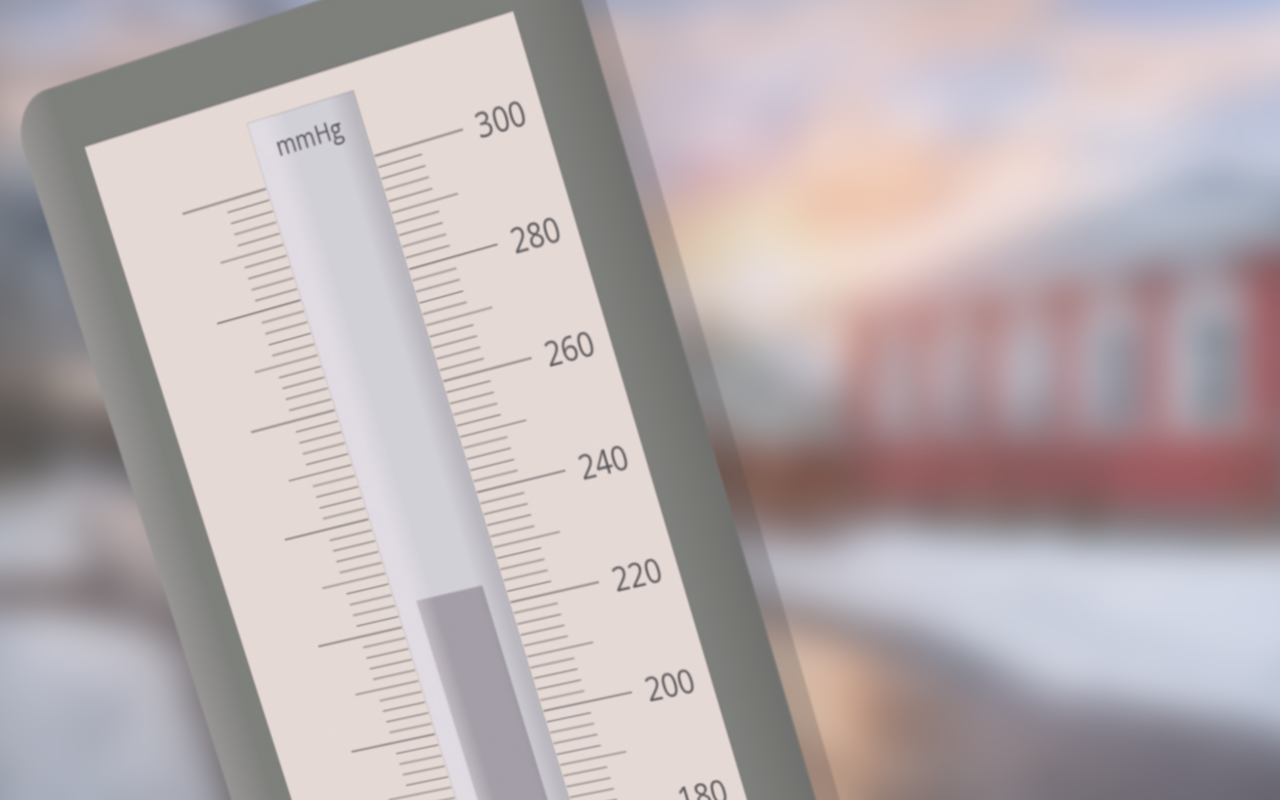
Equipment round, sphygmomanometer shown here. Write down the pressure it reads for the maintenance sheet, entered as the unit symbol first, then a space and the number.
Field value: mmHg 224
